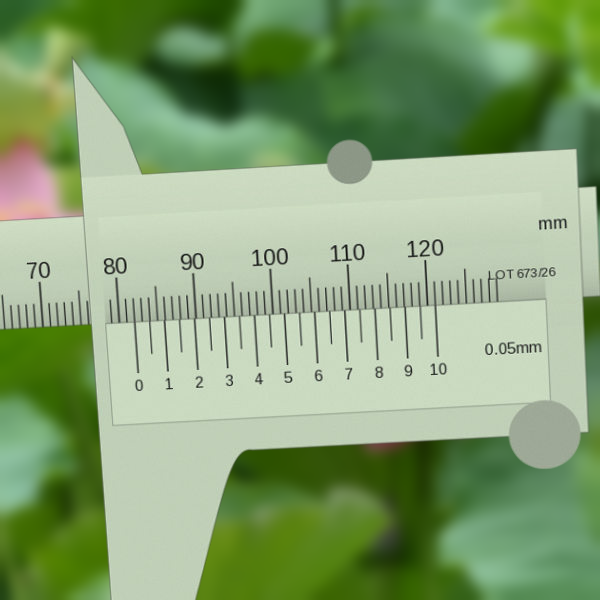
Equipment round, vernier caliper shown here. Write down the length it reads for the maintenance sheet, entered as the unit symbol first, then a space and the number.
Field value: mm 82.0
